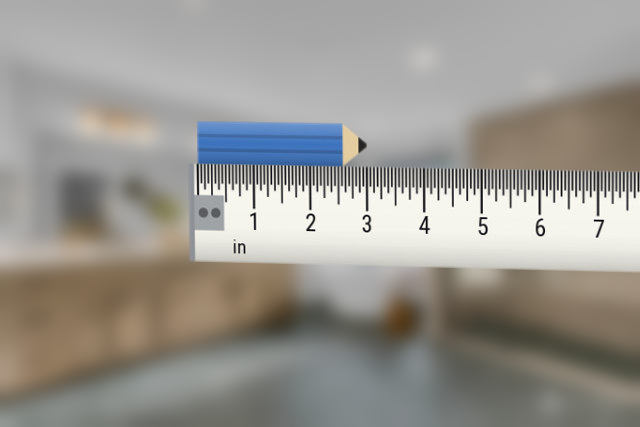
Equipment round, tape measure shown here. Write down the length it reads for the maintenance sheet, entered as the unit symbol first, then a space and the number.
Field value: in 3
